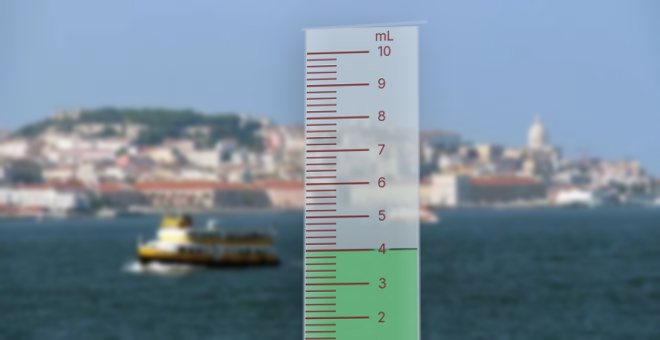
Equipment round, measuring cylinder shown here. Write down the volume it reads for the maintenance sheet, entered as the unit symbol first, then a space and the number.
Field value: mL 4
